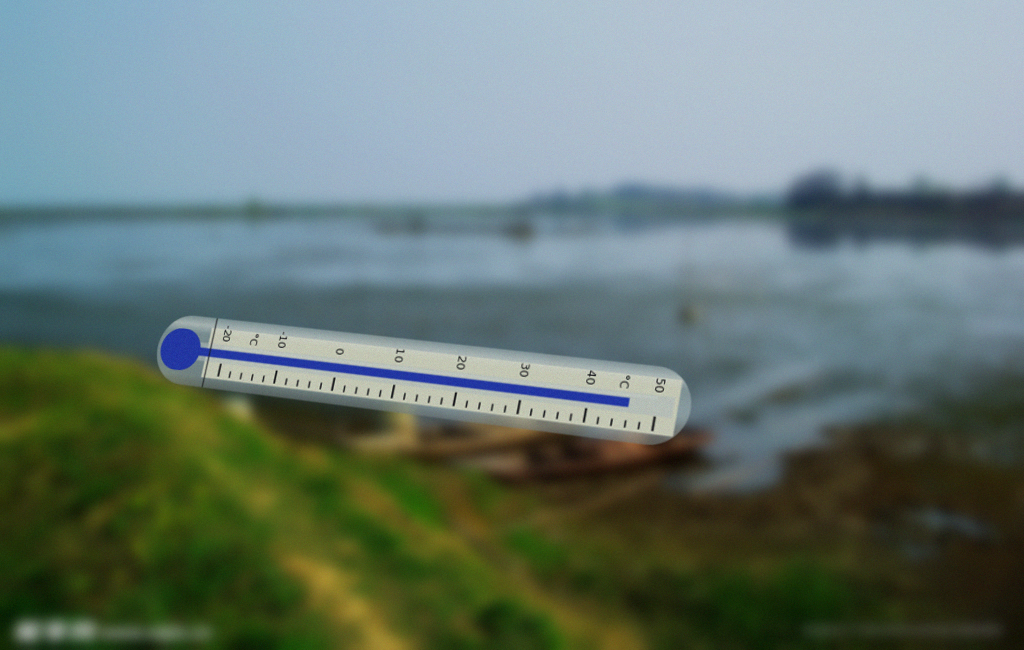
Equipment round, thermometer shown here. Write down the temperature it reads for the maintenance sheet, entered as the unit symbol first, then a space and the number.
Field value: °C 46
